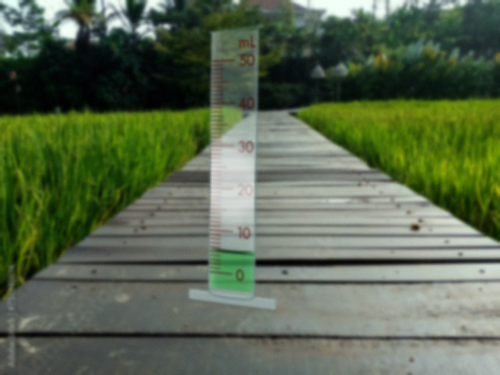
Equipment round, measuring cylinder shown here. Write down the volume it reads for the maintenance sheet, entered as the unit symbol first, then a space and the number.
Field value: mL 5
